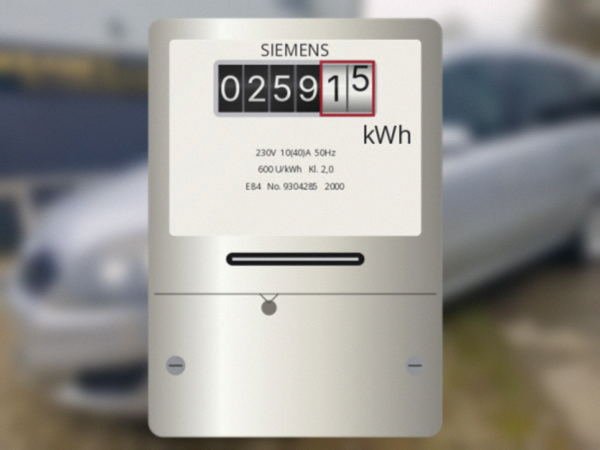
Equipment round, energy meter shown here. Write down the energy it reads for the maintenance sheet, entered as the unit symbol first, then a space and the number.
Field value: kWh 259.15
